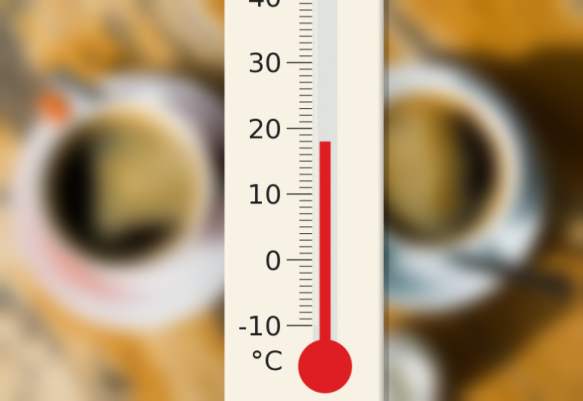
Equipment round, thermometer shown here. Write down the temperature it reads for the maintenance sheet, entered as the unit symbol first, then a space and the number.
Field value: °C 18
